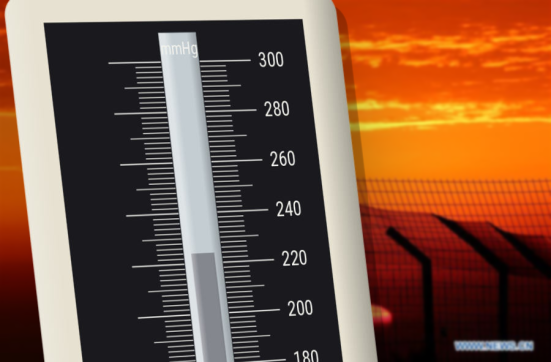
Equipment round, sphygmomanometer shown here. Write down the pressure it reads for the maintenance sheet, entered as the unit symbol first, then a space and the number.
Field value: mmHg 224
